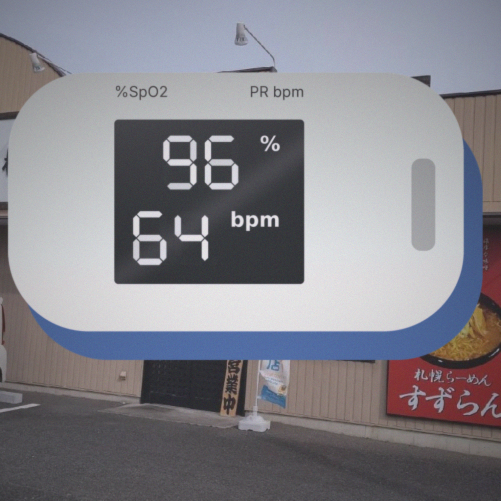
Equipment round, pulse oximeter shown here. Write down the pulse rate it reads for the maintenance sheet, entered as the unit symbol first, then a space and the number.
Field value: bpm 64
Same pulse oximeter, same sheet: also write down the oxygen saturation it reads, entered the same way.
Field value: % 96
